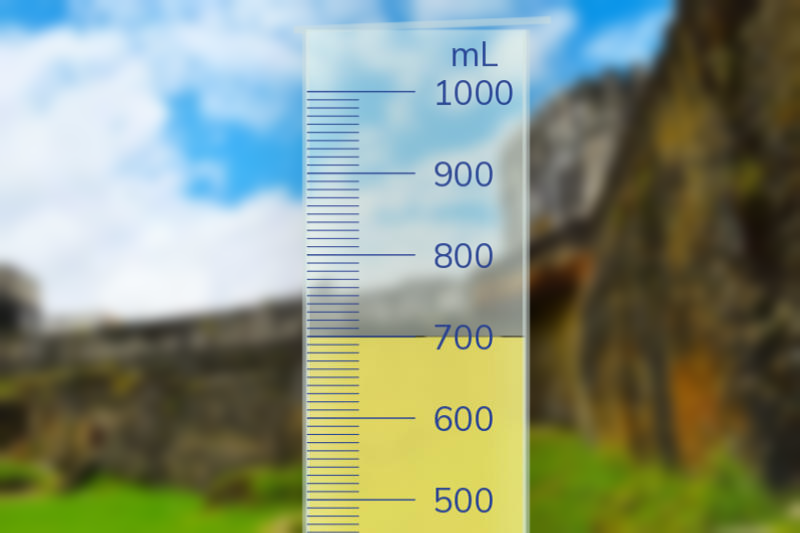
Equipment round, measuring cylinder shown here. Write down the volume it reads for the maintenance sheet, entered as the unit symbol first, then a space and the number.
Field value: mL 700
